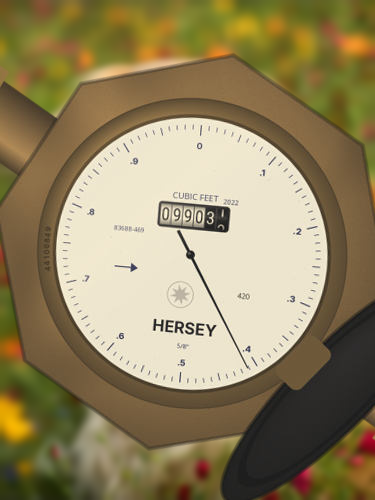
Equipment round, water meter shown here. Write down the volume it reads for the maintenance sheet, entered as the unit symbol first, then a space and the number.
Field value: ft³ 99031.41
